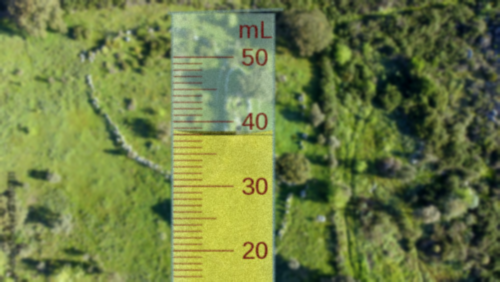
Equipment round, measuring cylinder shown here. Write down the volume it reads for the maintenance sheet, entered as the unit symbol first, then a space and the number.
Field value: mL 38
